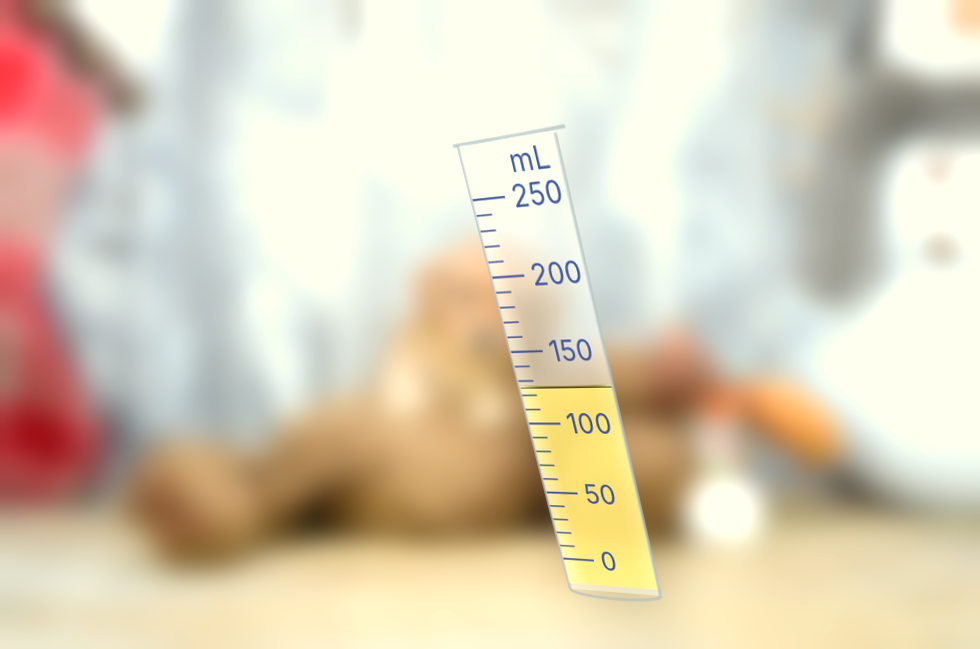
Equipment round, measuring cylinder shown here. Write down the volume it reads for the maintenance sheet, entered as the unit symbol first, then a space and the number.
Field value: mL 125
